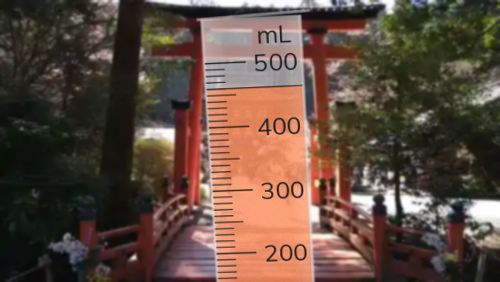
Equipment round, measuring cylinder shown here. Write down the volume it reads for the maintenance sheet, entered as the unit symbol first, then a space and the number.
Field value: mL 460
